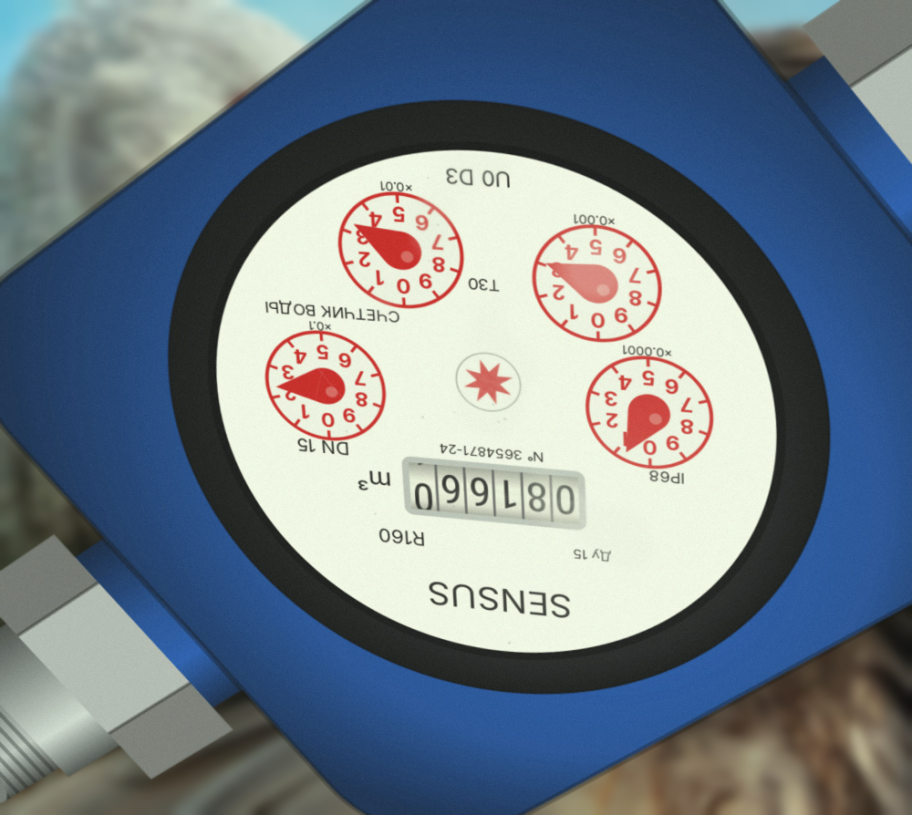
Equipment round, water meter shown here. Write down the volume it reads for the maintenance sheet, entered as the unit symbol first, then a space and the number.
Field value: m³ 81660.2330
